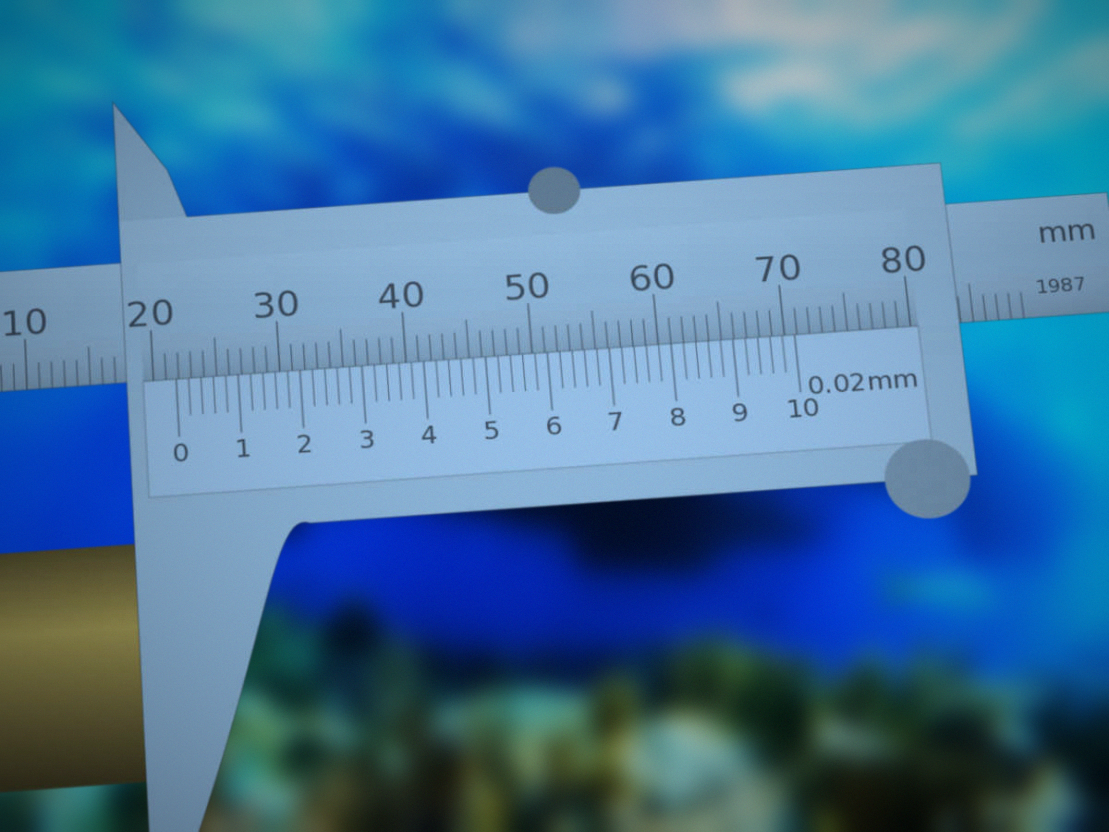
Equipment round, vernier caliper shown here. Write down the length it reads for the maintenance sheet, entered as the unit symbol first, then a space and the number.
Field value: mm 21.8
